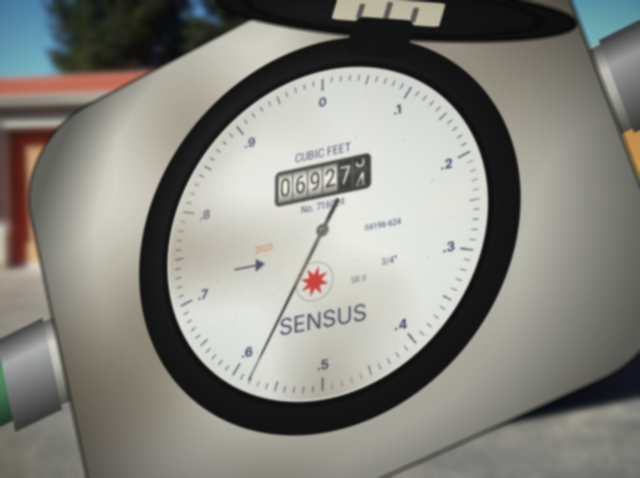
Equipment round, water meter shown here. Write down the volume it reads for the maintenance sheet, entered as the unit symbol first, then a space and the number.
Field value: ft³ 69273.58
